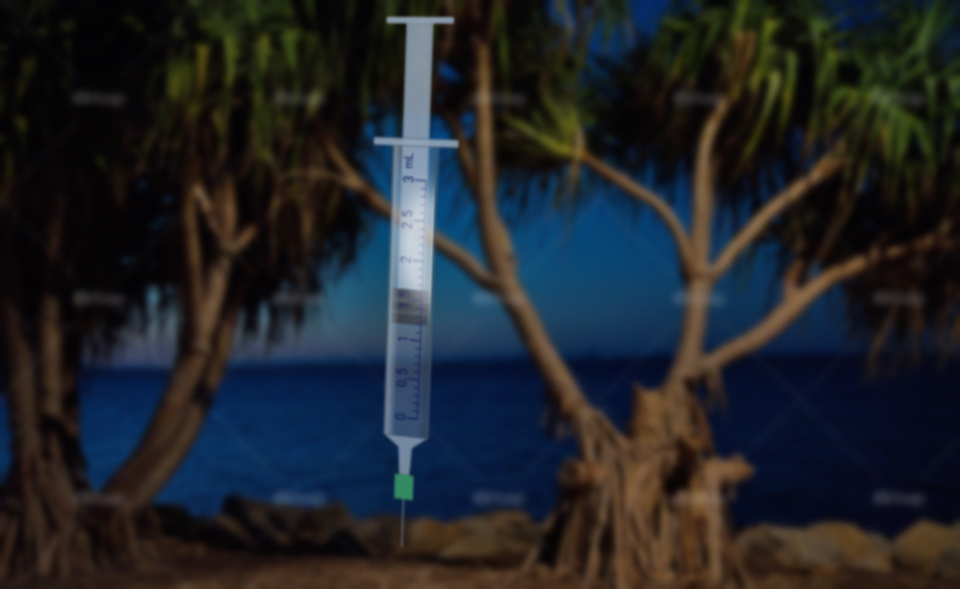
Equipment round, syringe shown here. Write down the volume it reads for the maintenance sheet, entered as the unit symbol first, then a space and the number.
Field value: mL 1.2
